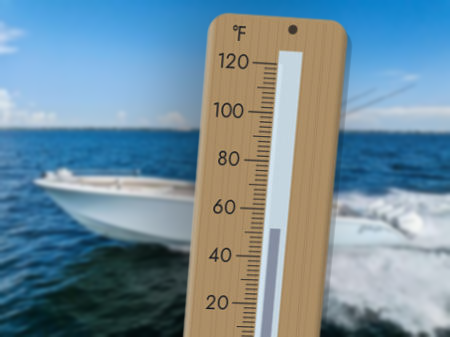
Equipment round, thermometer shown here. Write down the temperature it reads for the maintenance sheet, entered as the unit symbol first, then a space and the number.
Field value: °F 52
